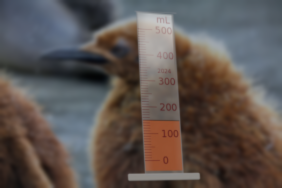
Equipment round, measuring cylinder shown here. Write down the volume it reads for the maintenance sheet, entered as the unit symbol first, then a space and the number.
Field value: mL 150
